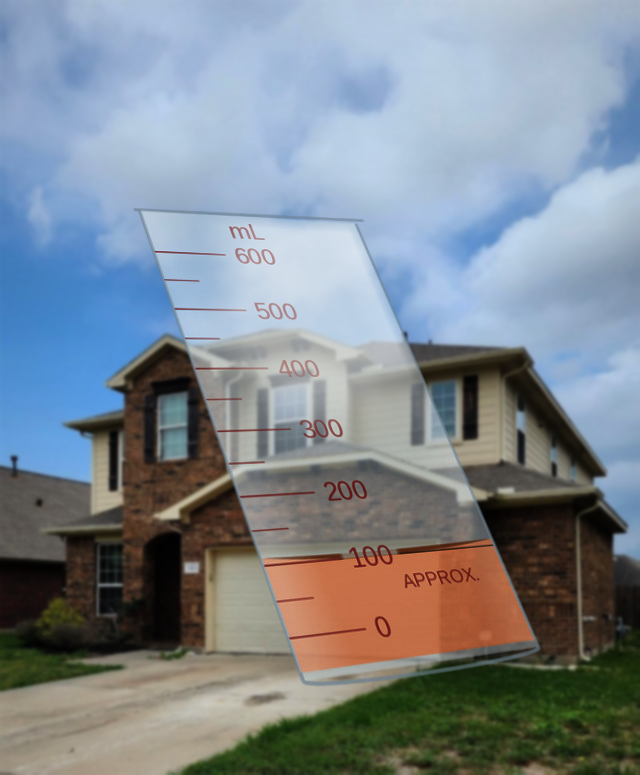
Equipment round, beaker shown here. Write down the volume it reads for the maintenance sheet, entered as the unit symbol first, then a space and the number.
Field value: mL 100
